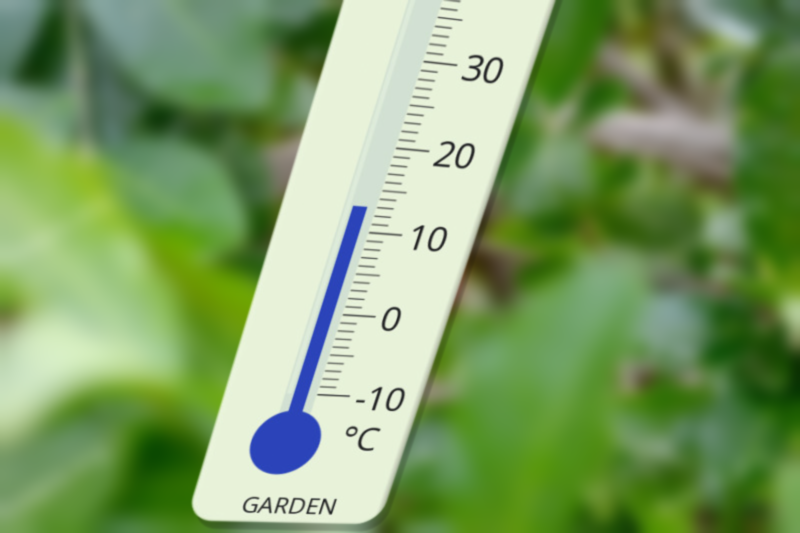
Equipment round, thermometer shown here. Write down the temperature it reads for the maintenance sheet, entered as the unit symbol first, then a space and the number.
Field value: °C 13
